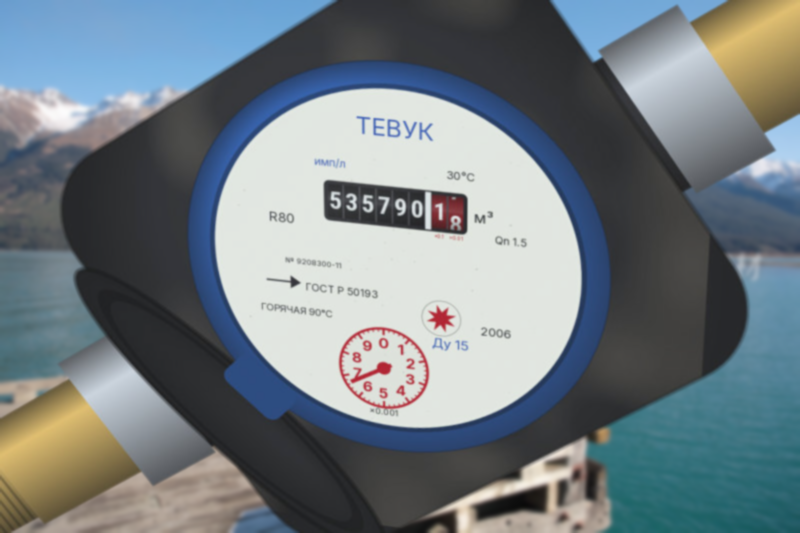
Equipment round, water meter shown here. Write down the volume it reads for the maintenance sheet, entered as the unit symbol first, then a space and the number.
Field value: m³ 535790.176
